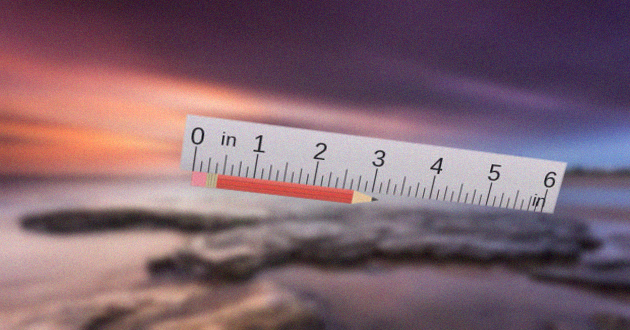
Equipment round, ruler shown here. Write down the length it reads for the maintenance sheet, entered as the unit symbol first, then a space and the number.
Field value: in 3.125
